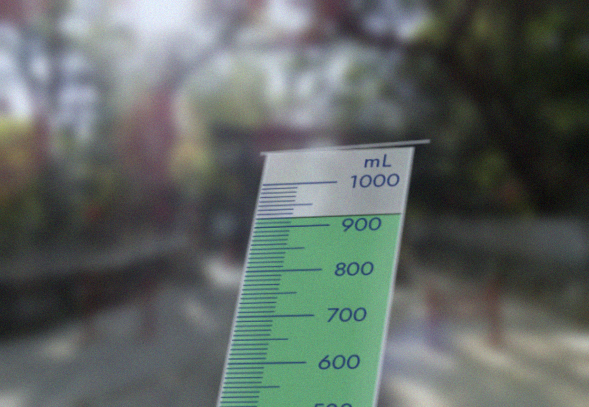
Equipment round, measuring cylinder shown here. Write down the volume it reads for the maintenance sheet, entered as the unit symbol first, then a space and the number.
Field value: mL 920
